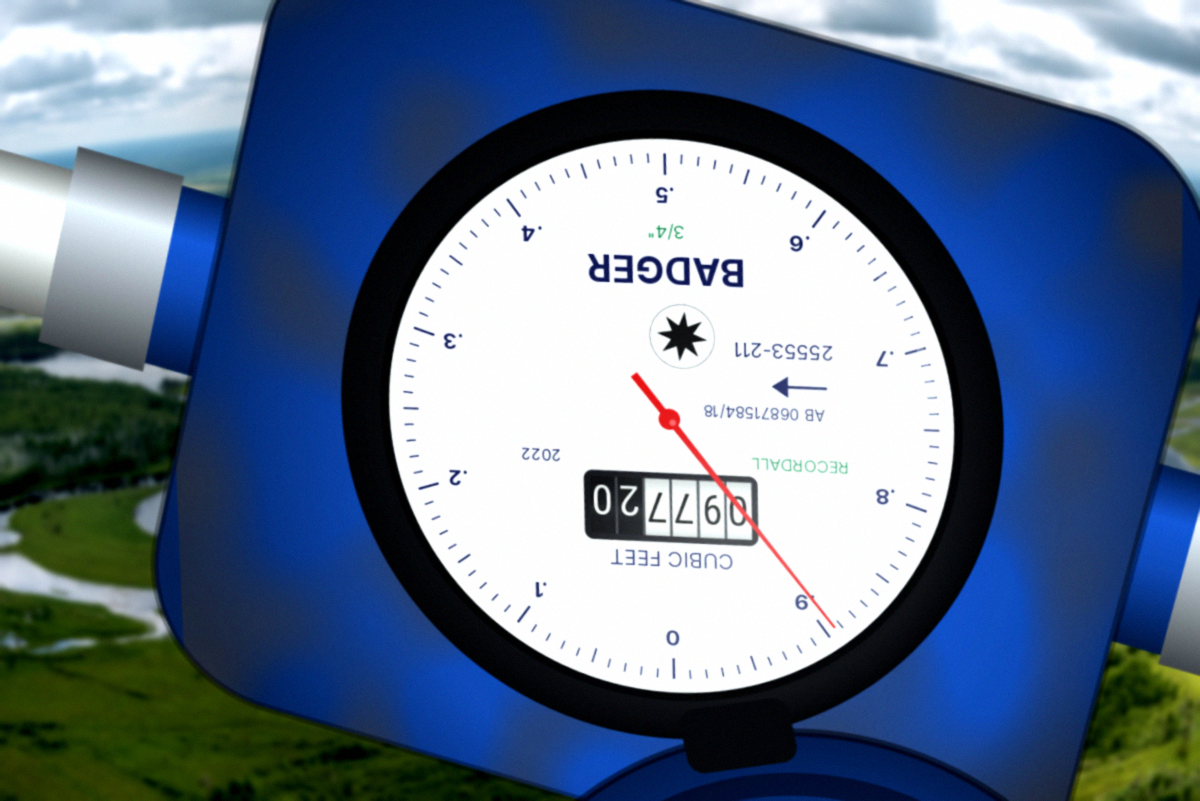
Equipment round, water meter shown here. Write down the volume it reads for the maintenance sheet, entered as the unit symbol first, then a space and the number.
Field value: ft³ 97719.89
